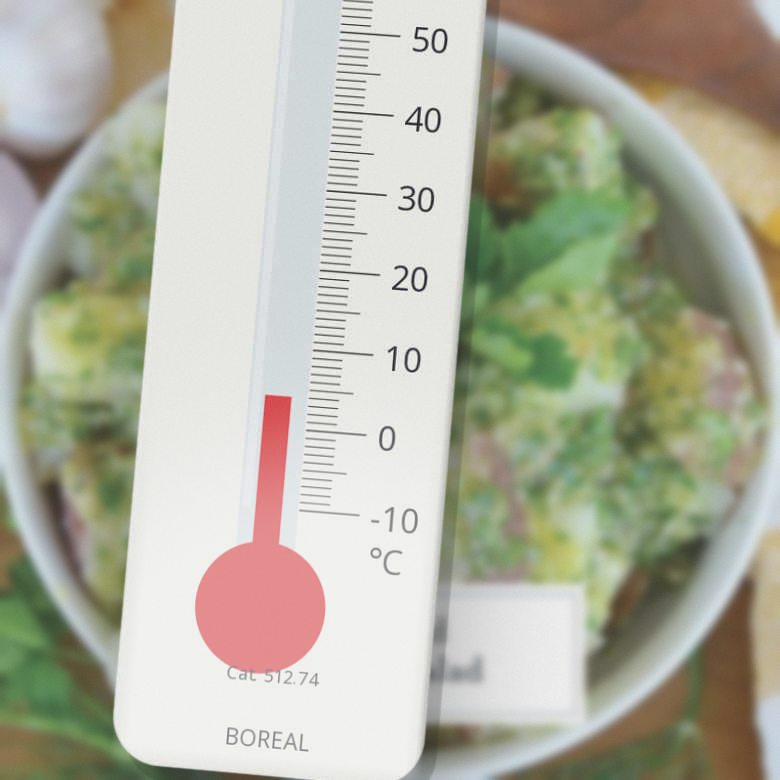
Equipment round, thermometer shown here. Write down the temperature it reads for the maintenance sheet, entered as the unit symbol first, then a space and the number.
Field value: °C 4
